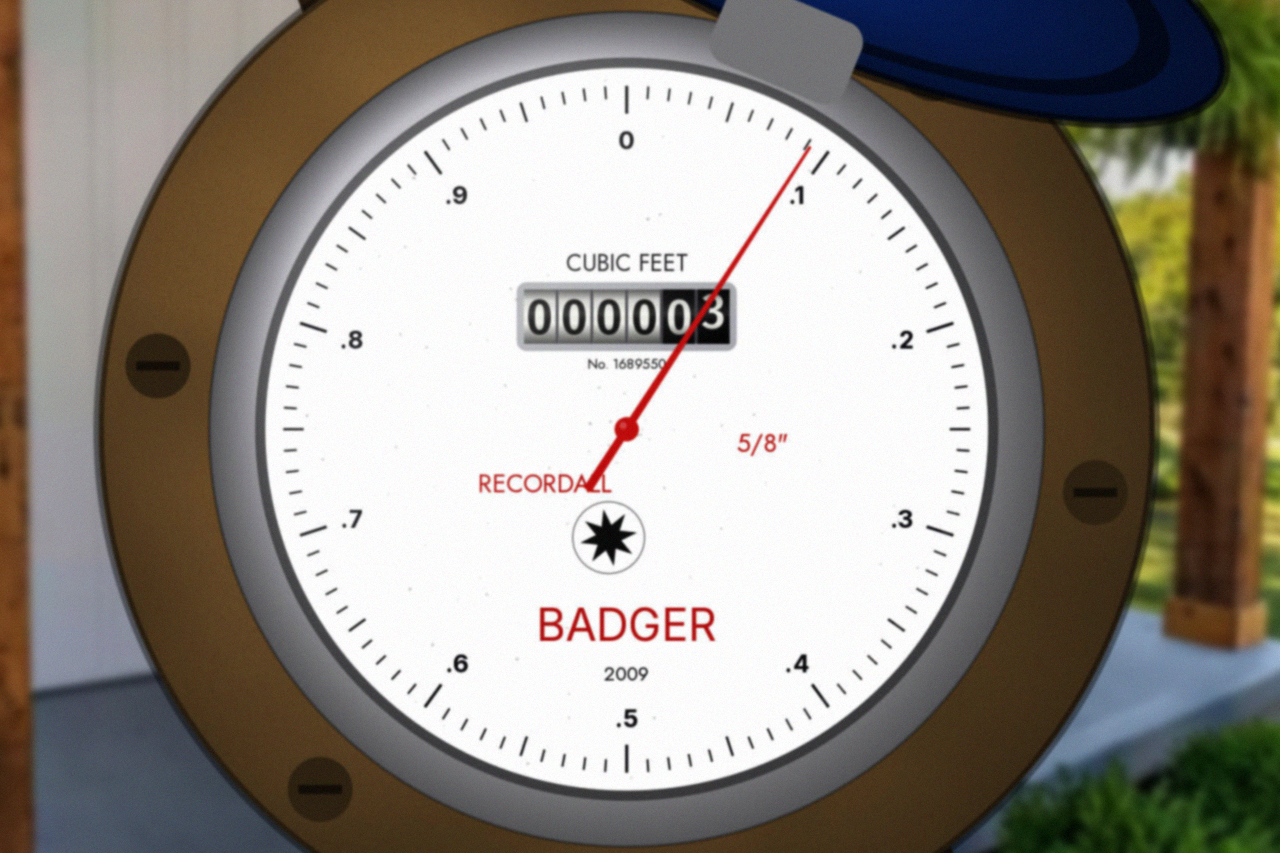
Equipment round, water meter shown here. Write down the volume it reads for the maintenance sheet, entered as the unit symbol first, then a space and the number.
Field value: ft³ 3.09
